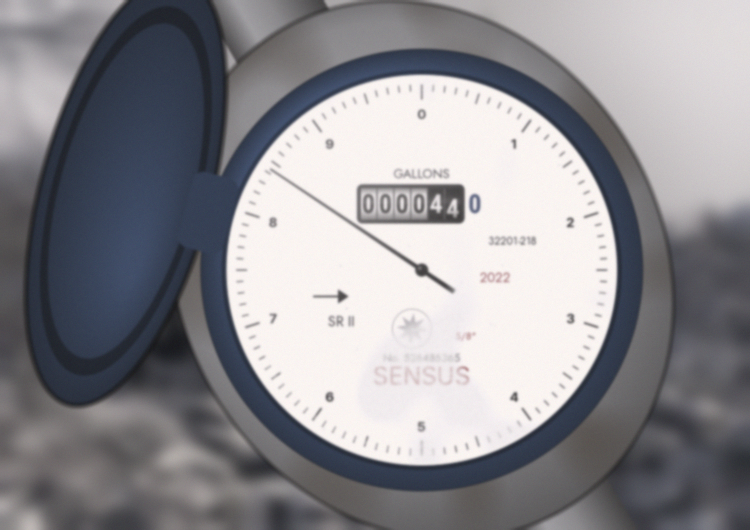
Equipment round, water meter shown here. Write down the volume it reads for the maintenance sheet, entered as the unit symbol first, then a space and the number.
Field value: gal 438.4
